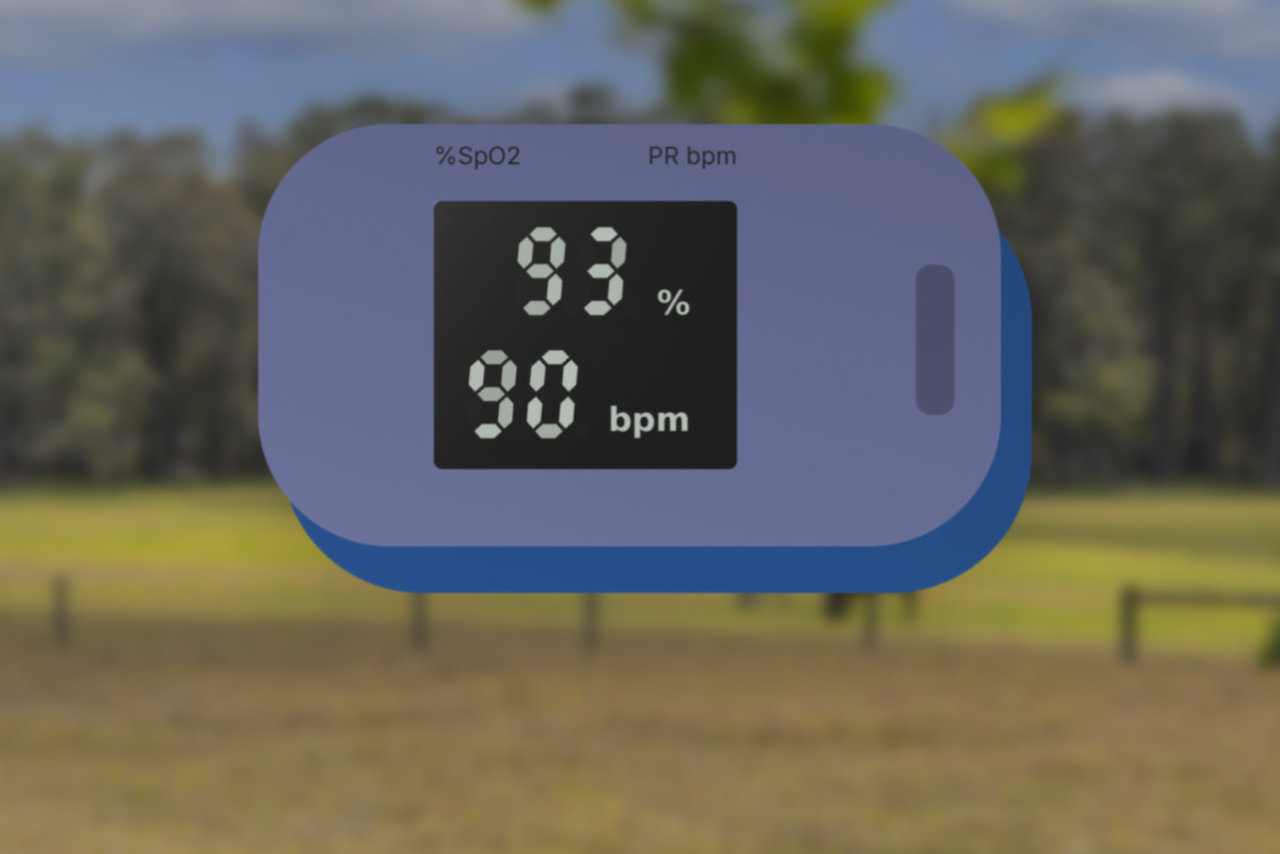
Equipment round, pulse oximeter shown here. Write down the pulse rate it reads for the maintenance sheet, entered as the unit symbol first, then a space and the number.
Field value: bpm 90
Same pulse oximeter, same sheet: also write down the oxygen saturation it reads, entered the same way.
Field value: % 93
